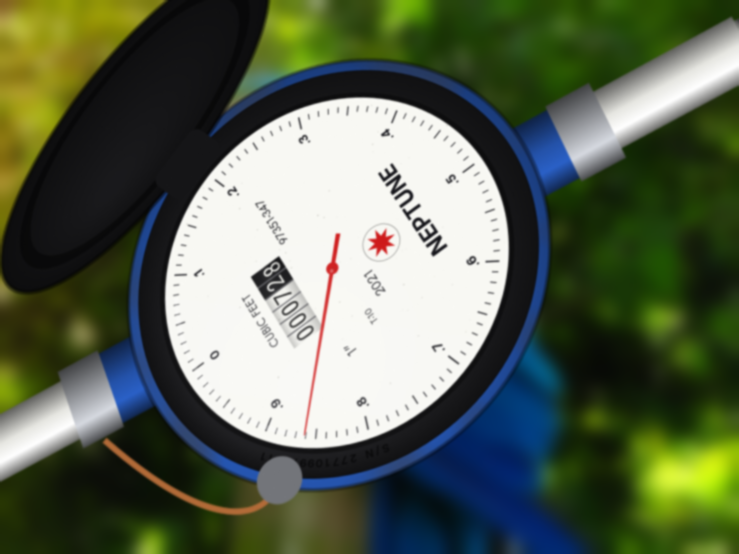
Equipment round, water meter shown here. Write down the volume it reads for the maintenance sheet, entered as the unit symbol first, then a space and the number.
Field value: ft³ 727.86
